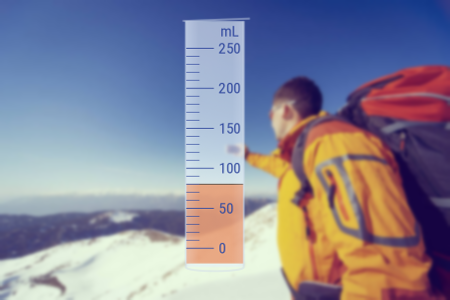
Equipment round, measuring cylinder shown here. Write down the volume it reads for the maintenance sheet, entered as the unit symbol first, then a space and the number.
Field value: mL 80
